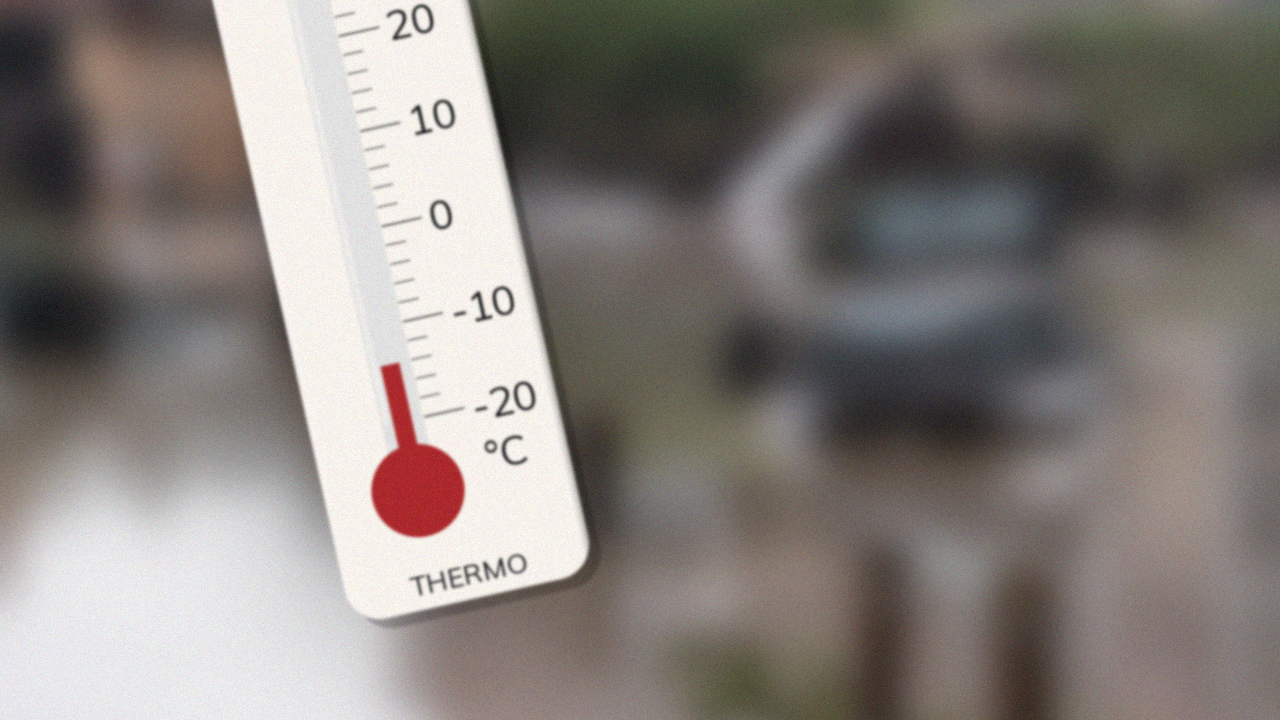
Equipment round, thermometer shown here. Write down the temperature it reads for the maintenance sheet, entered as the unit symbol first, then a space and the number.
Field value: °C -14
